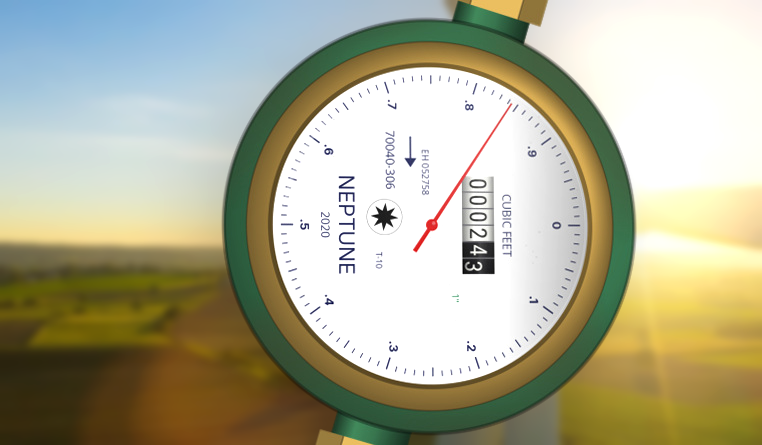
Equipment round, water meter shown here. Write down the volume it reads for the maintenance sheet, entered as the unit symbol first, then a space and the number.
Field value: ft³ 242.84
